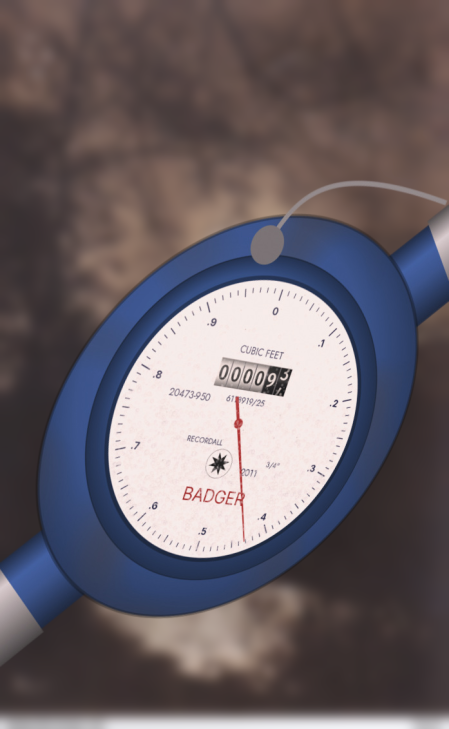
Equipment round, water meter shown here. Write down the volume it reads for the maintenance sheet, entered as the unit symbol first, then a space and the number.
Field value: ft³ 93.43
